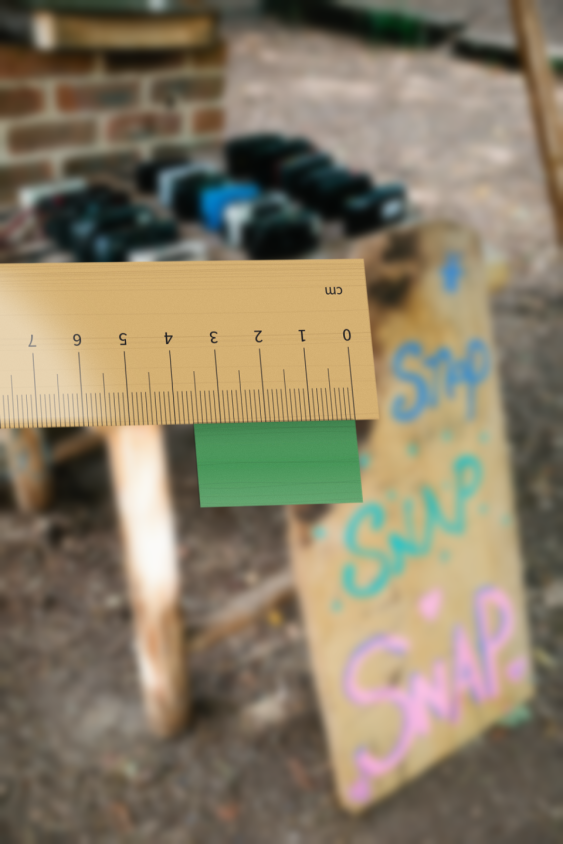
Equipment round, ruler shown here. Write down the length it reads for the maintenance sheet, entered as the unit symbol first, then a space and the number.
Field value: cm 3.6
